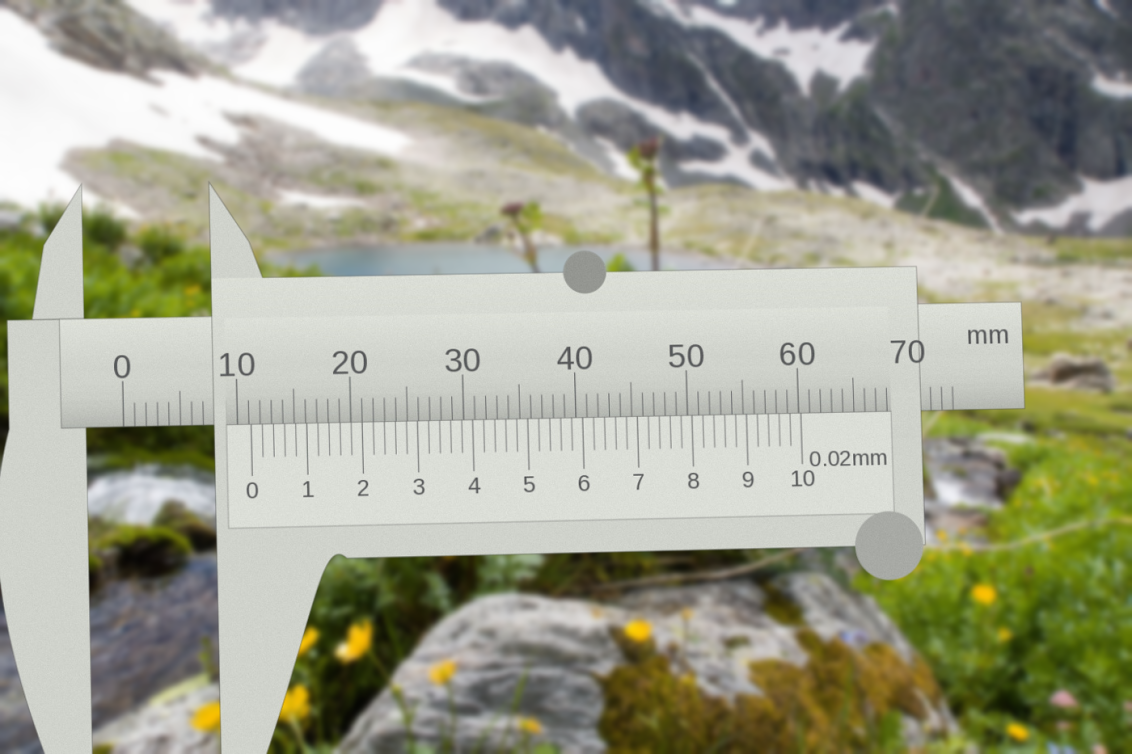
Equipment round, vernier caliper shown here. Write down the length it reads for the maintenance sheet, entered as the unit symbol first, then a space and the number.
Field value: mm 11.2
